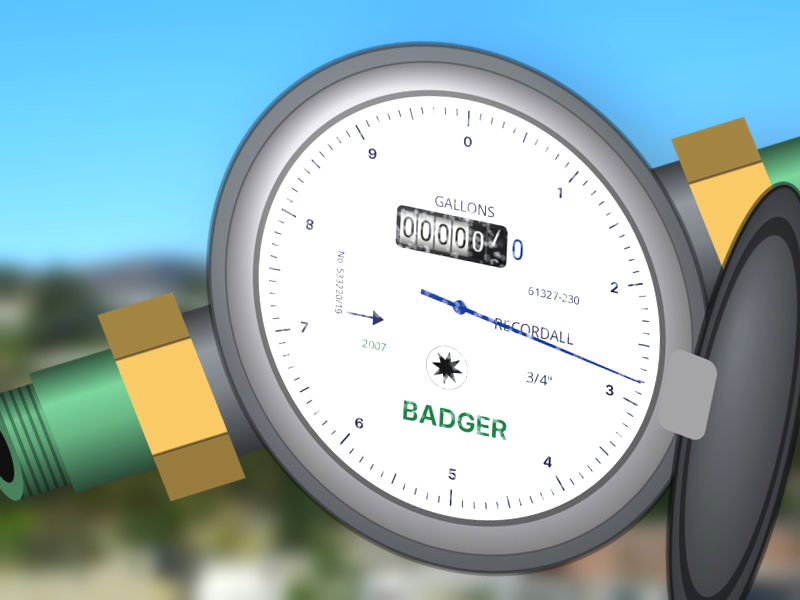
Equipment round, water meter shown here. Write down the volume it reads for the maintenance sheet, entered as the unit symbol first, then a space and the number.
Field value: gal 72.8
